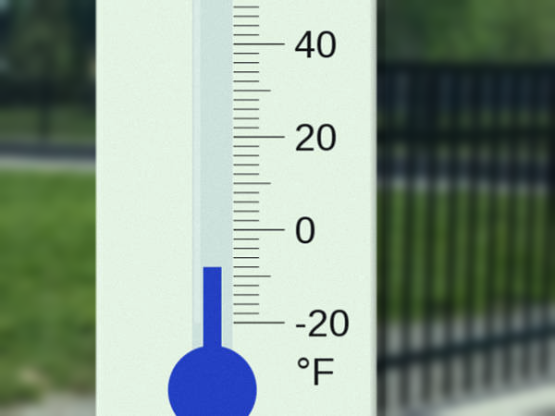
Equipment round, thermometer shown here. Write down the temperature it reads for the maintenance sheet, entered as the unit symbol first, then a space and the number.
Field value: °F -8
